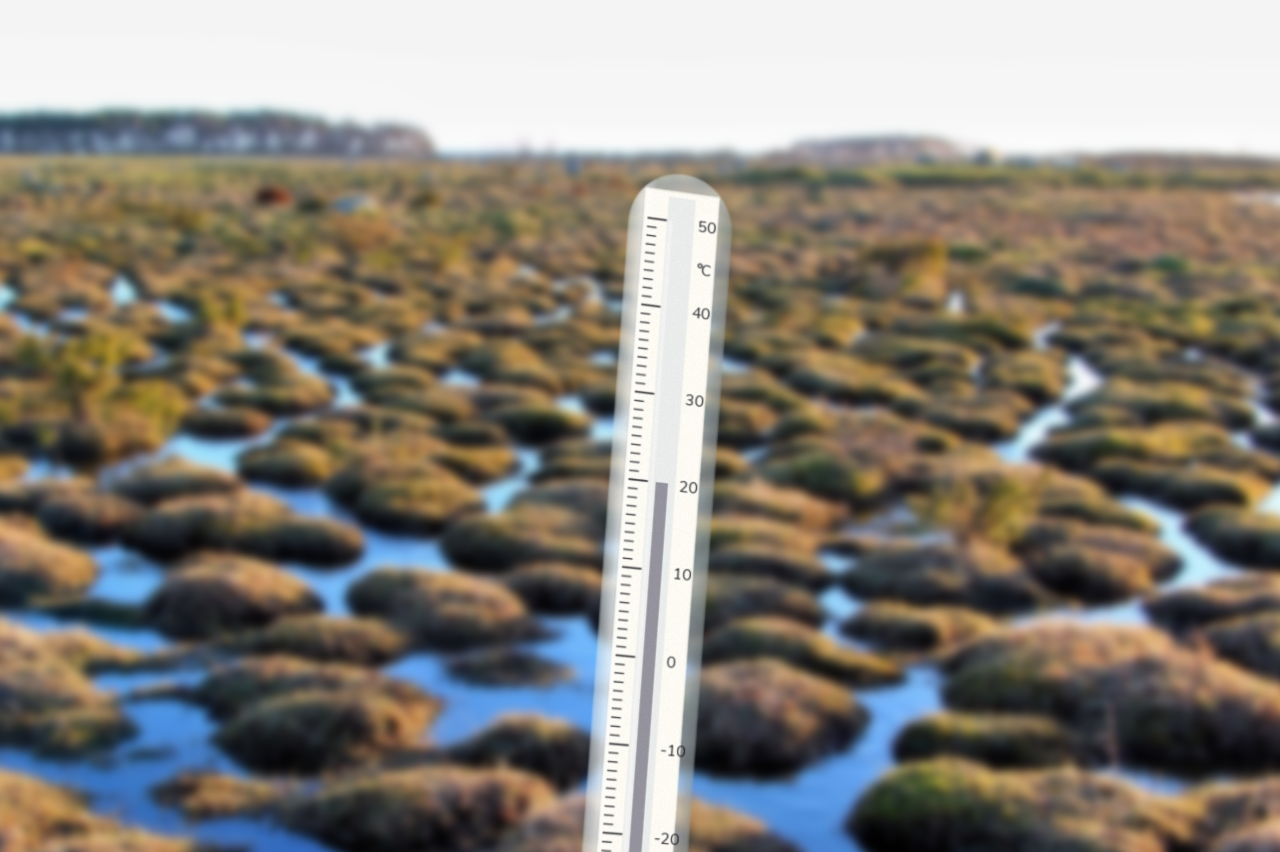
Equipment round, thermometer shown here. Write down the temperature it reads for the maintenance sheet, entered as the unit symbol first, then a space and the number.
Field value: °C 20
